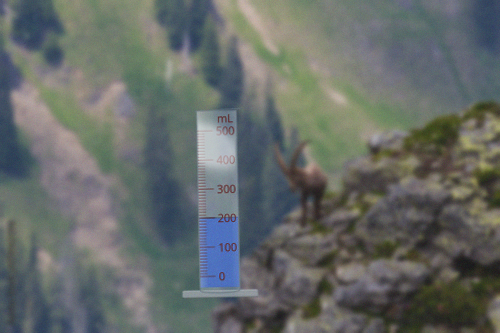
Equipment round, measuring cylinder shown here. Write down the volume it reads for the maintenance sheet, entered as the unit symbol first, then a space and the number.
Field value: mL 200
